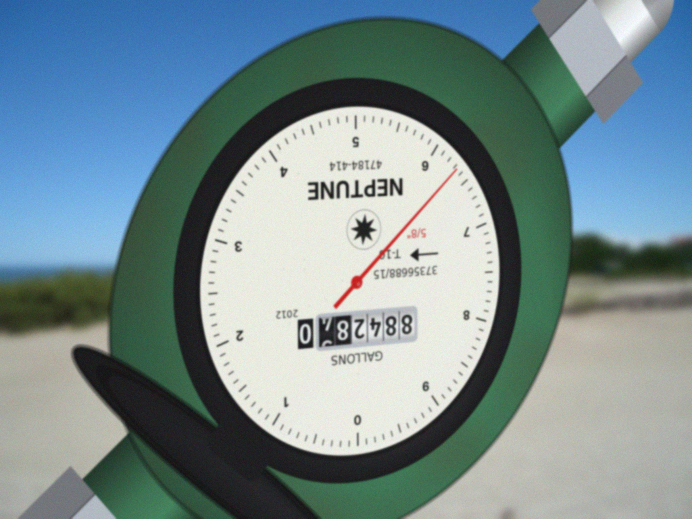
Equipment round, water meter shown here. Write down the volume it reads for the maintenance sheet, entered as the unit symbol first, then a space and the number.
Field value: gal 8842836.3
